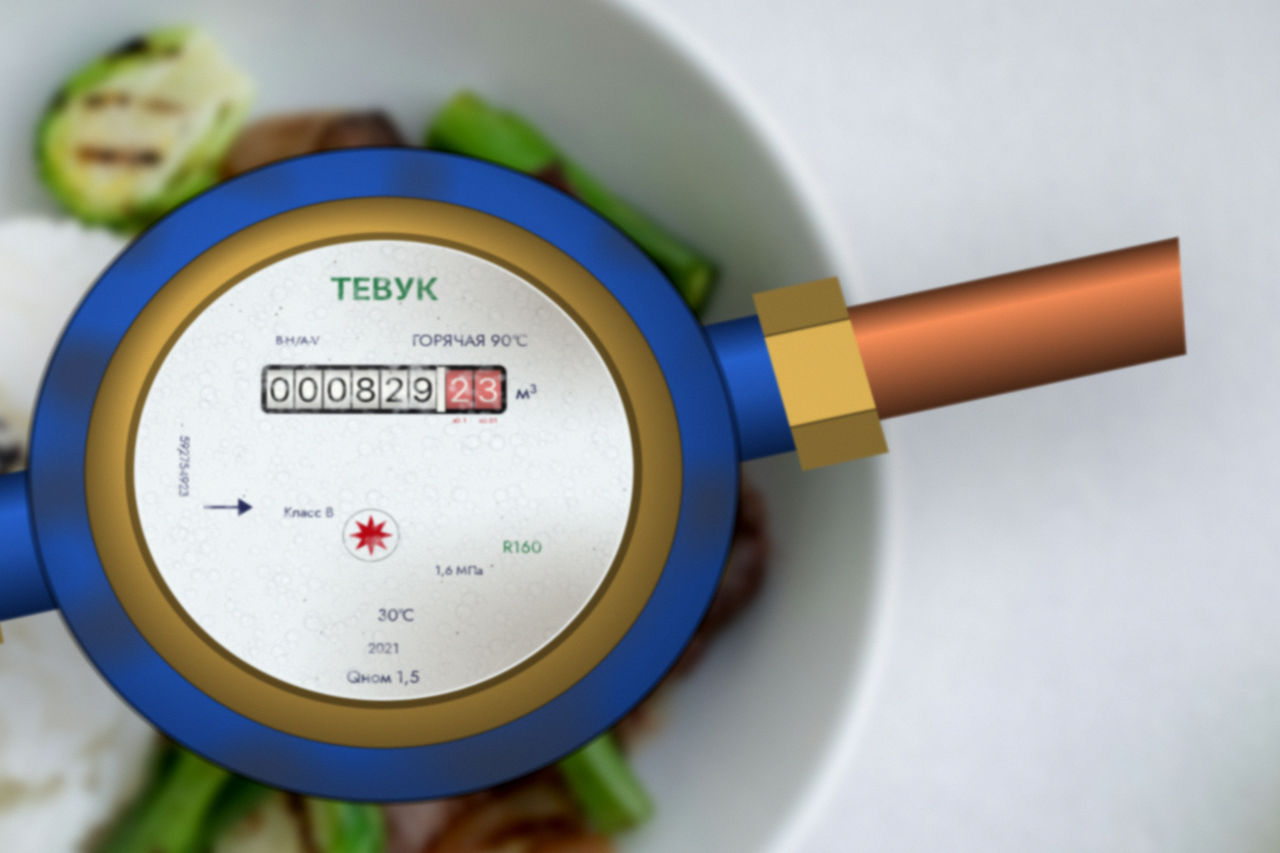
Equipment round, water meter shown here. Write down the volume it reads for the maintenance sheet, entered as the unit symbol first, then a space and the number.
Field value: m³ 829.23
